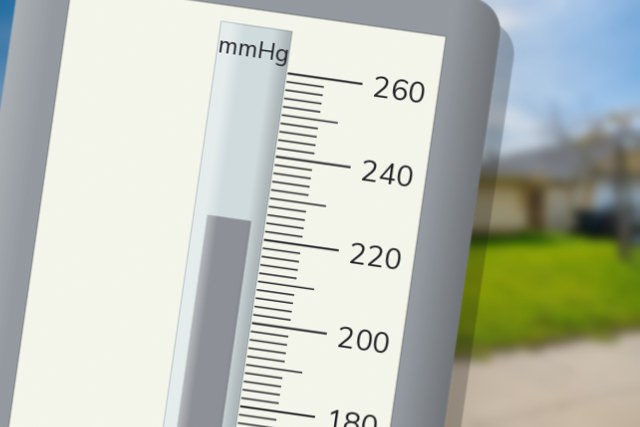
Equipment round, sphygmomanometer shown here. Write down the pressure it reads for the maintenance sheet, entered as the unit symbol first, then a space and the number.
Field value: mmHg 224
